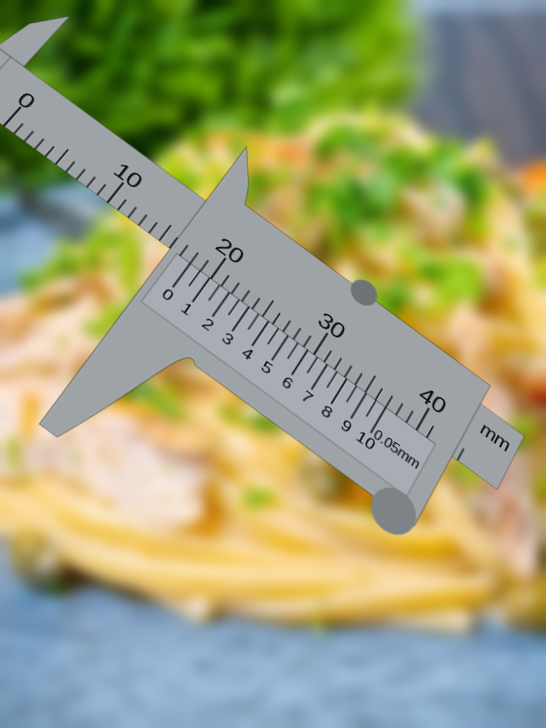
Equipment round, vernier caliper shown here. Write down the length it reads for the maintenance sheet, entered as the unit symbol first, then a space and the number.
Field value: mm 18.0
